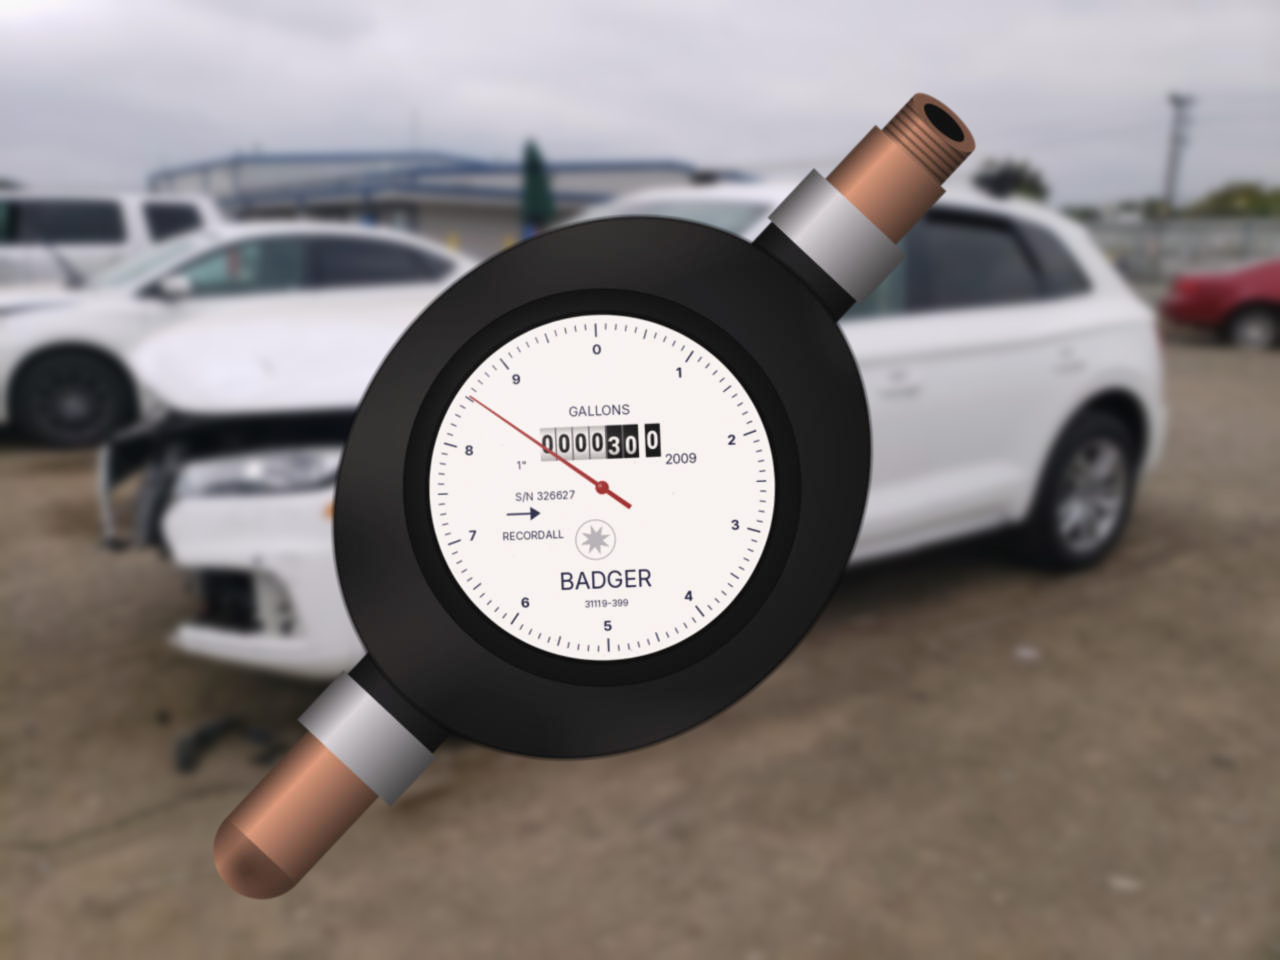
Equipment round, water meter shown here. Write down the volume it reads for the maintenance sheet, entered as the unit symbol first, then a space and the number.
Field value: gal 298.5
